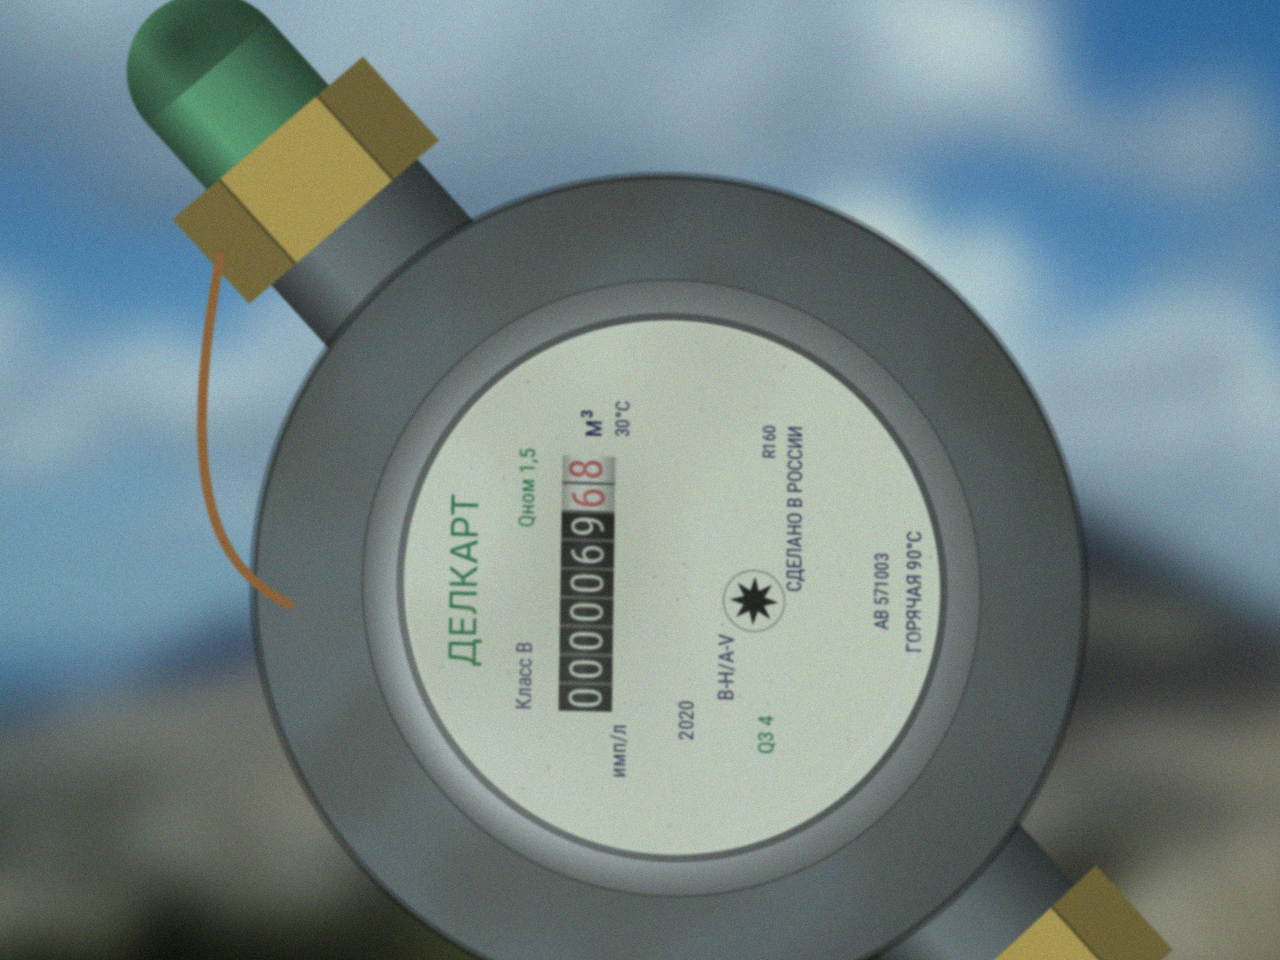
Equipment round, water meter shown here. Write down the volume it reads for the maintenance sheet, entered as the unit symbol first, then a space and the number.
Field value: m³ 69.68
